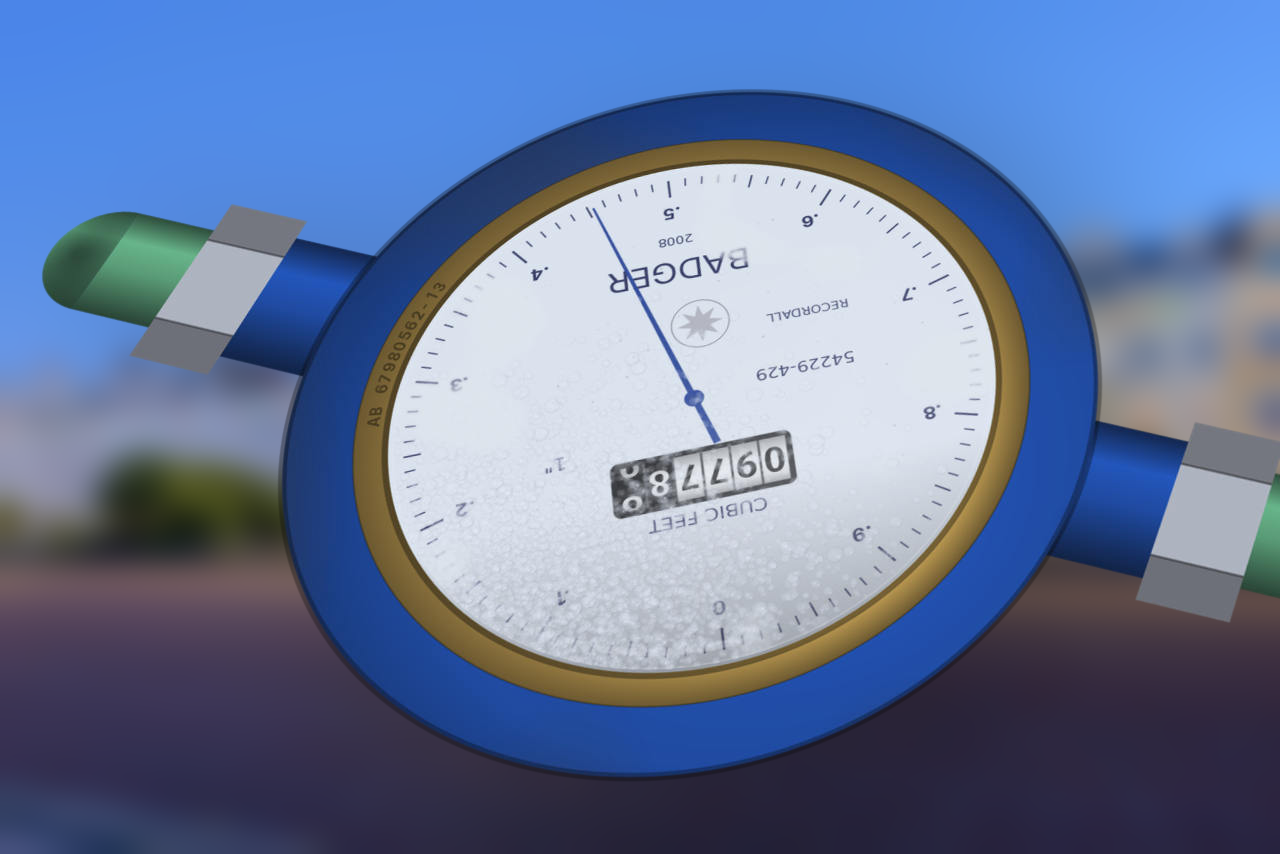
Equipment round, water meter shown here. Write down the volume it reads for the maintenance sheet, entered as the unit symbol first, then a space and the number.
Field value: ft³ 97788.45
